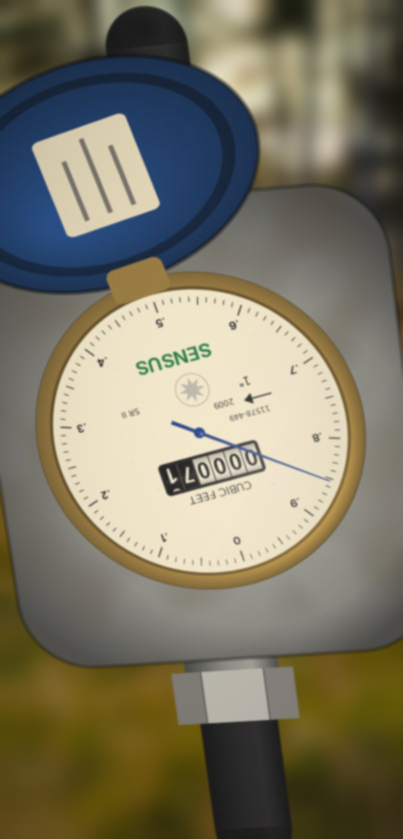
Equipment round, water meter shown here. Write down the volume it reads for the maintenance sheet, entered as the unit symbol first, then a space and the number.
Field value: ft³ 70.85
